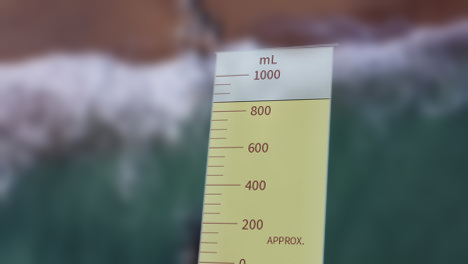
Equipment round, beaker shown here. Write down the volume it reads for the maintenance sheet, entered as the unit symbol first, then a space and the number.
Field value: mL 850
